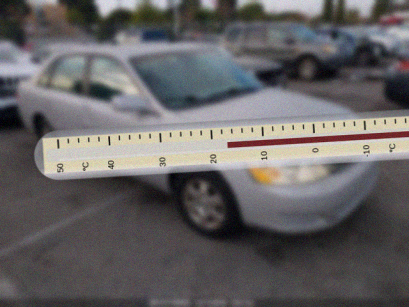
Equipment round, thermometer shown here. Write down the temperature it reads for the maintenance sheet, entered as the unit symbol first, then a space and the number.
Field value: °C 17
